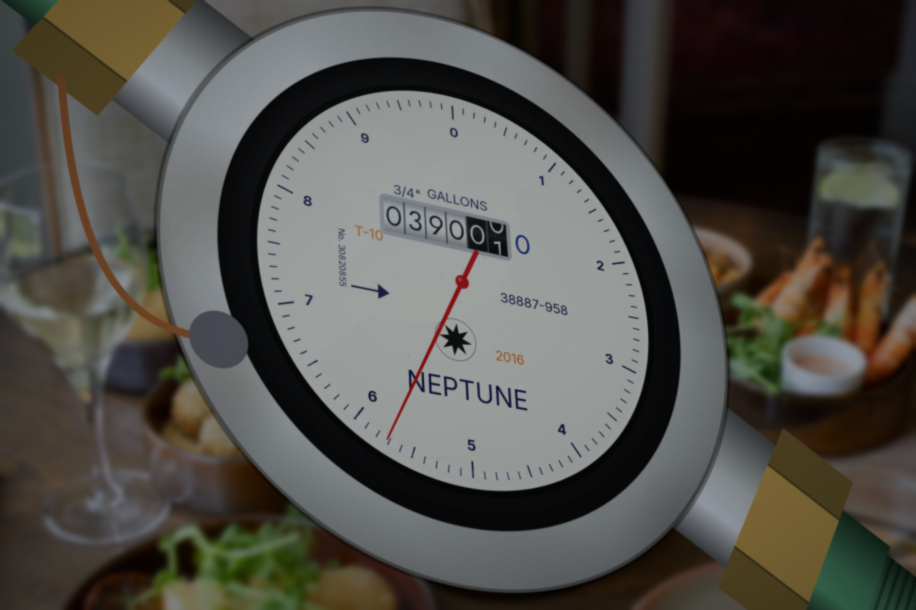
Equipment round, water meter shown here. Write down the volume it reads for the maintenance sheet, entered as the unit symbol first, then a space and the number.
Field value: gal 390005.7
